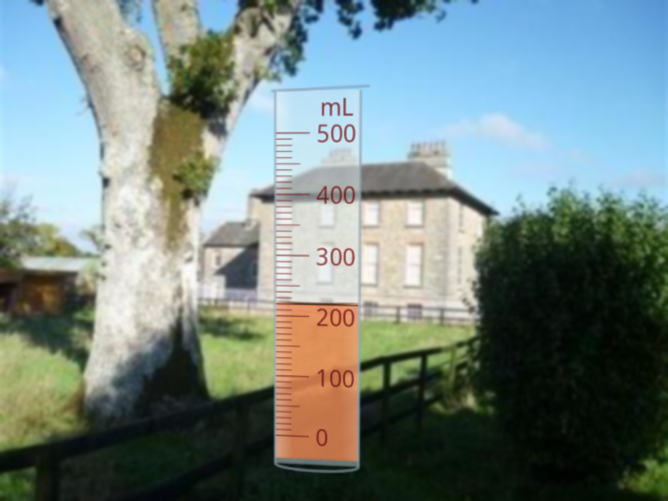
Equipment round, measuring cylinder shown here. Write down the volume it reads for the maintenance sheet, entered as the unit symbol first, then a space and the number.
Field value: mL 220
